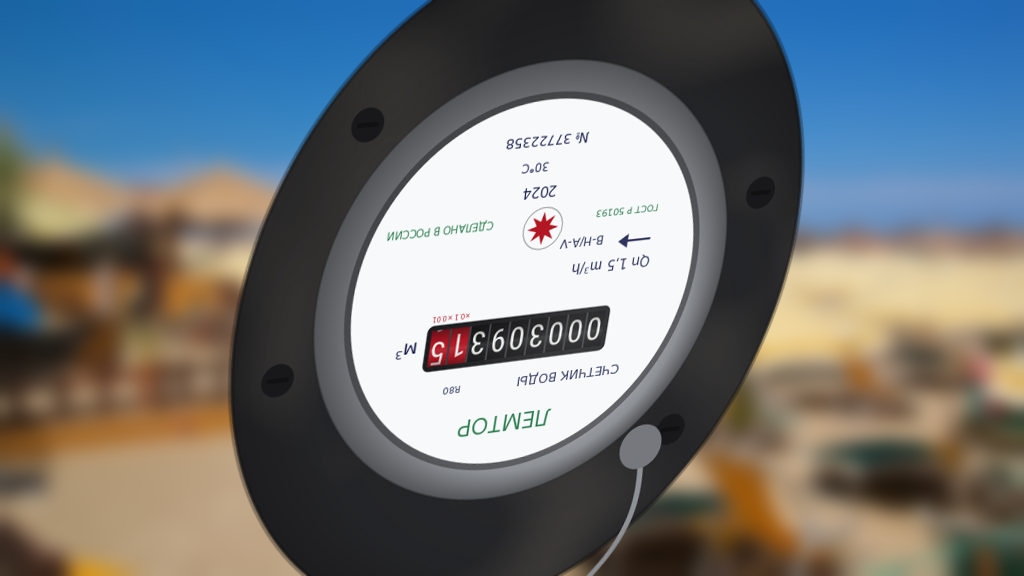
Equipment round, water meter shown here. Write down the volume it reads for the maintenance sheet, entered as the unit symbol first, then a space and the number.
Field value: m³ 3093.15
